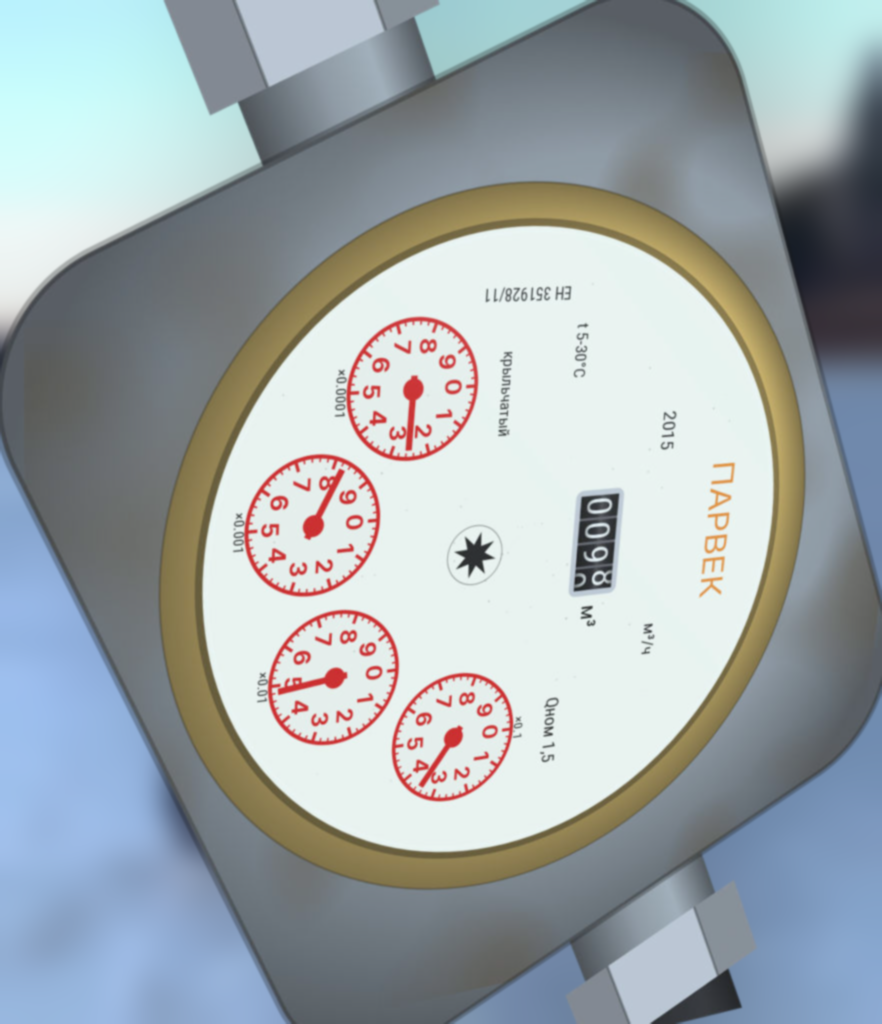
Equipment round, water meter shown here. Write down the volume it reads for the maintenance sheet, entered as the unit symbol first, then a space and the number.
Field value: m³ 98.3482
